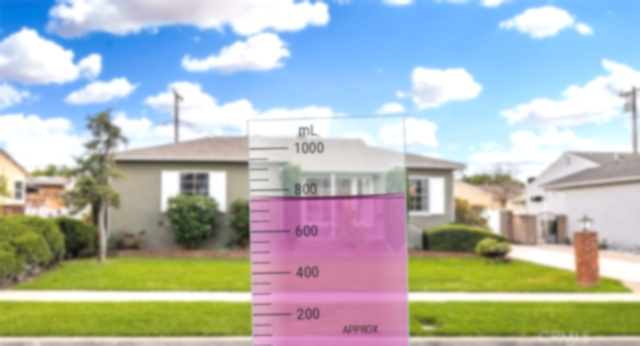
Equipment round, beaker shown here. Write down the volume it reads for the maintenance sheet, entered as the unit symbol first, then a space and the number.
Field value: mL 750
